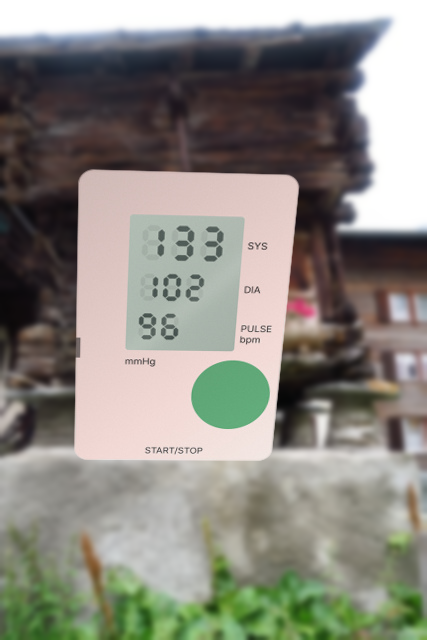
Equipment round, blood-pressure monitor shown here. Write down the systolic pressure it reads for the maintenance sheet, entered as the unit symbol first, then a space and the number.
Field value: mmHg 133
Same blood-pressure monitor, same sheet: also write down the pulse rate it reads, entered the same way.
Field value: bpm 96
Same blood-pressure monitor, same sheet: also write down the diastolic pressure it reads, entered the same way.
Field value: mmHg 102
